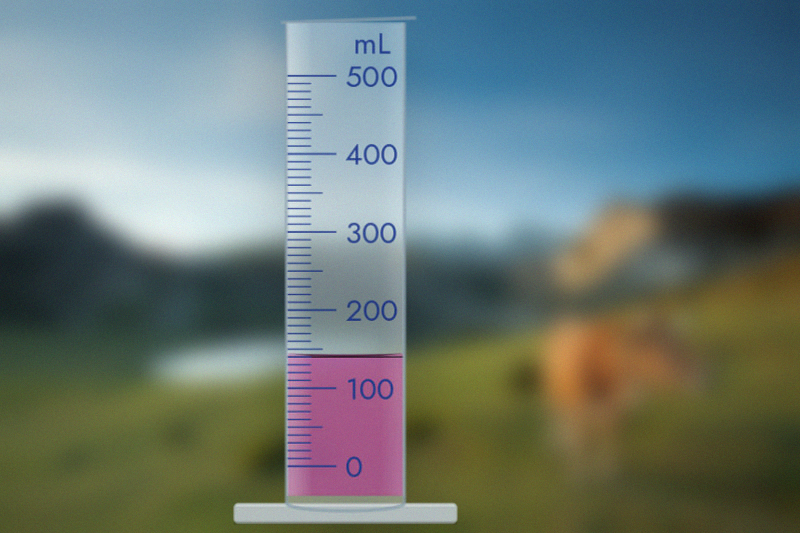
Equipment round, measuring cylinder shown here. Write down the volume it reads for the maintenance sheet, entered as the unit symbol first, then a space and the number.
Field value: mL 140
